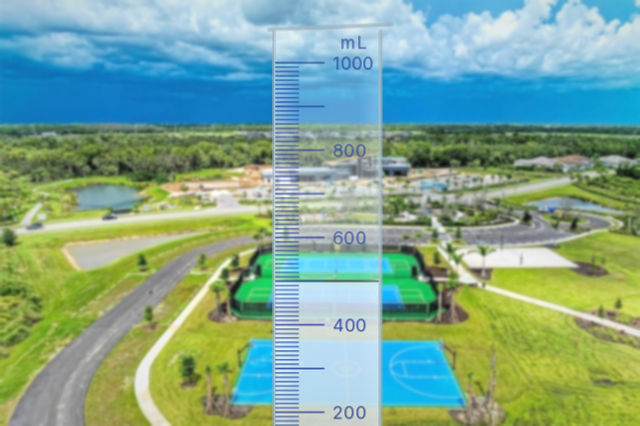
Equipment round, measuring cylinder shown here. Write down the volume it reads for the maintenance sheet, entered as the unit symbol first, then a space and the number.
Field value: mL 500
